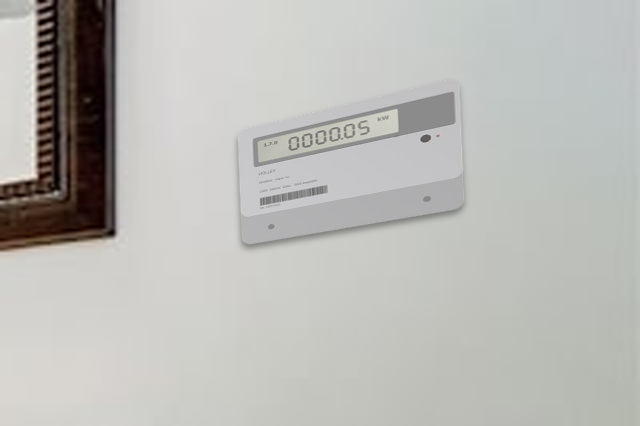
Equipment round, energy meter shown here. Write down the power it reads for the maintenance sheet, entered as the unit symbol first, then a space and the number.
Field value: kW 0.05
